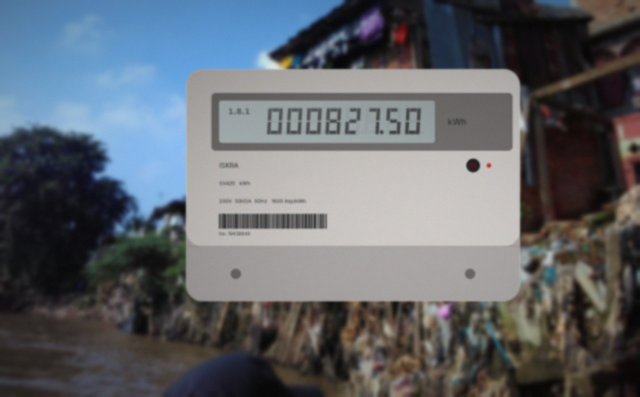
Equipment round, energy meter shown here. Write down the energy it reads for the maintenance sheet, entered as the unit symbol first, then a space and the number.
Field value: kWh 827.50
